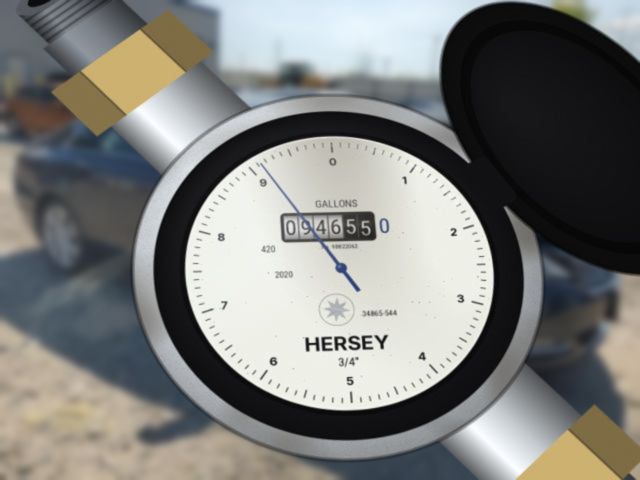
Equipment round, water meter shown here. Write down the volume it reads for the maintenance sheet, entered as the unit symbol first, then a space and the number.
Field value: gal 946549.1
